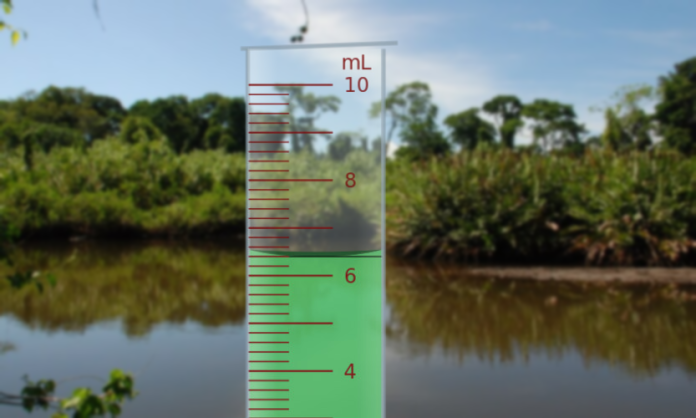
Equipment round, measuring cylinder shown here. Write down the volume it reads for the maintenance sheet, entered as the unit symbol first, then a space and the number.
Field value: mL 6.4
